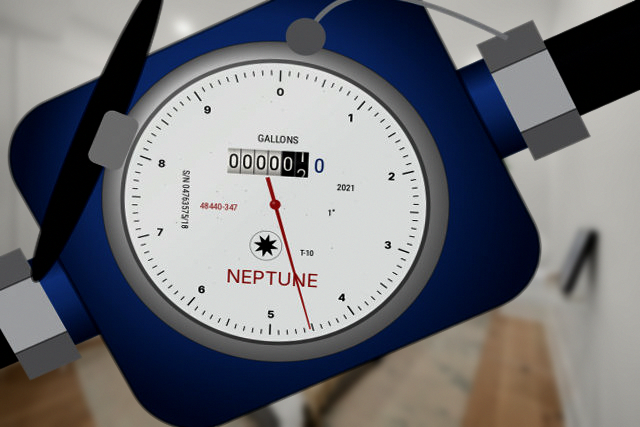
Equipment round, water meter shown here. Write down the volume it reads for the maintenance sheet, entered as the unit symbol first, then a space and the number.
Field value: gal 14.5
